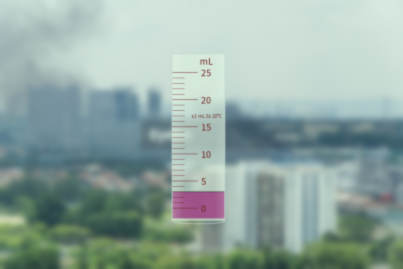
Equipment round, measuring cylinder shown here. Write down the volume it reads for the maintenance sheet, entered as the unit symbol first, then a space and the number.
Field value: mL 3
